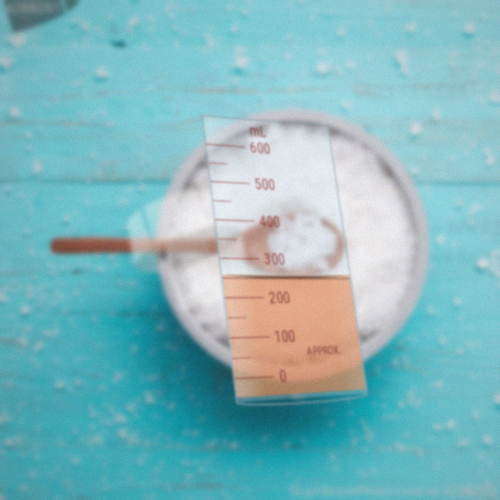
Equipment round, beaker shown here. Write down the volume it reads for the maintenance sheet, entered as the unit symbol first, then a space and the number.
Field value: mL 250
